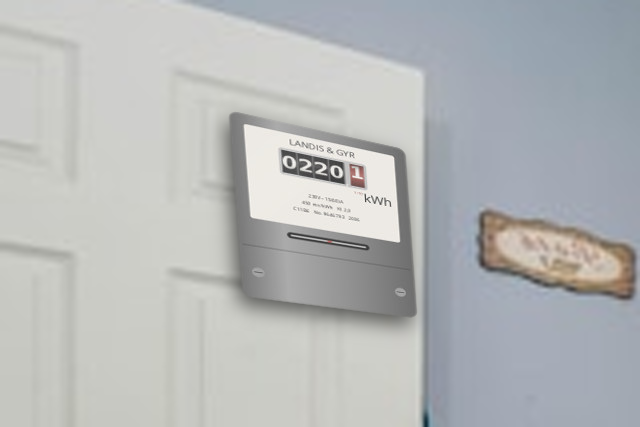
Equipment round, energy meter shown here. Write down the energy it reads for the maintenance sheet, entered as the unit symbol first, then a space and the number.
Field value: kWh 220.1
